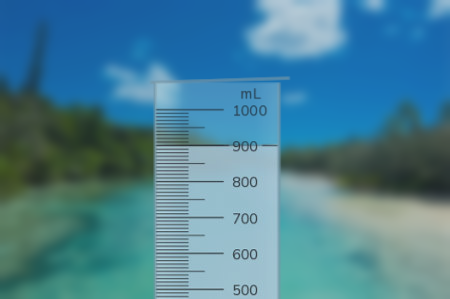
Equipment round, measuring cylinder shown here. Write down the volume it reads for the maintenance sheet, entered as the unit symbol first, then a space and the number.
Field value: mL 900
